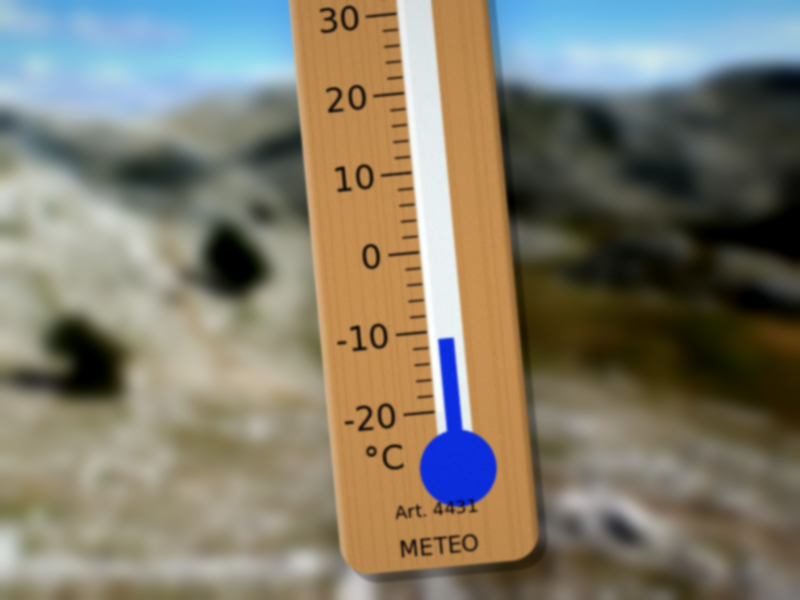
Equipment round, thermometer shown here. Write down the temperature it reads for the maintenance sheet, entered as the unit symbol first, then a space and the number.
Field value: °C -11
